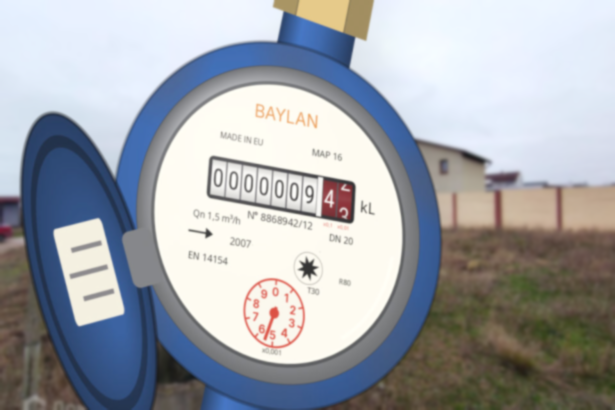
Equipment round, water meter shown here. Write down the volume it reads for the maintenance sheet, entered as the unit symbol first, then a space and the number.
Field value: kL 9.425
